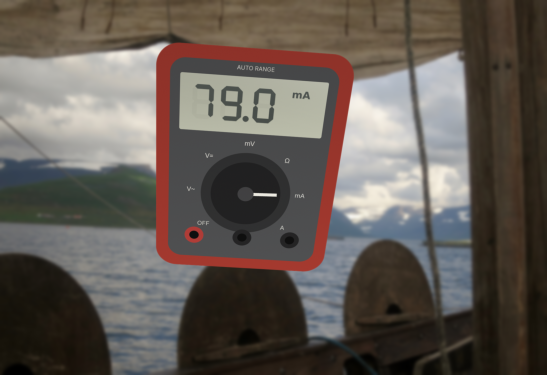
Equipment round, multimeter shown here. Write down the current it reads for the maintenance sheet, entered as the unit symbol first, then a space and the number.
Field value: mA 79.0
